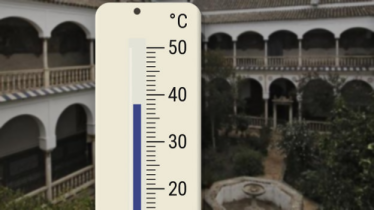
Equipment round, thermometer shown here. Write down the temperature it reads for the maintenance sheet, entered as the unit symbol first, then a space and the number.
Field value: °C 38
